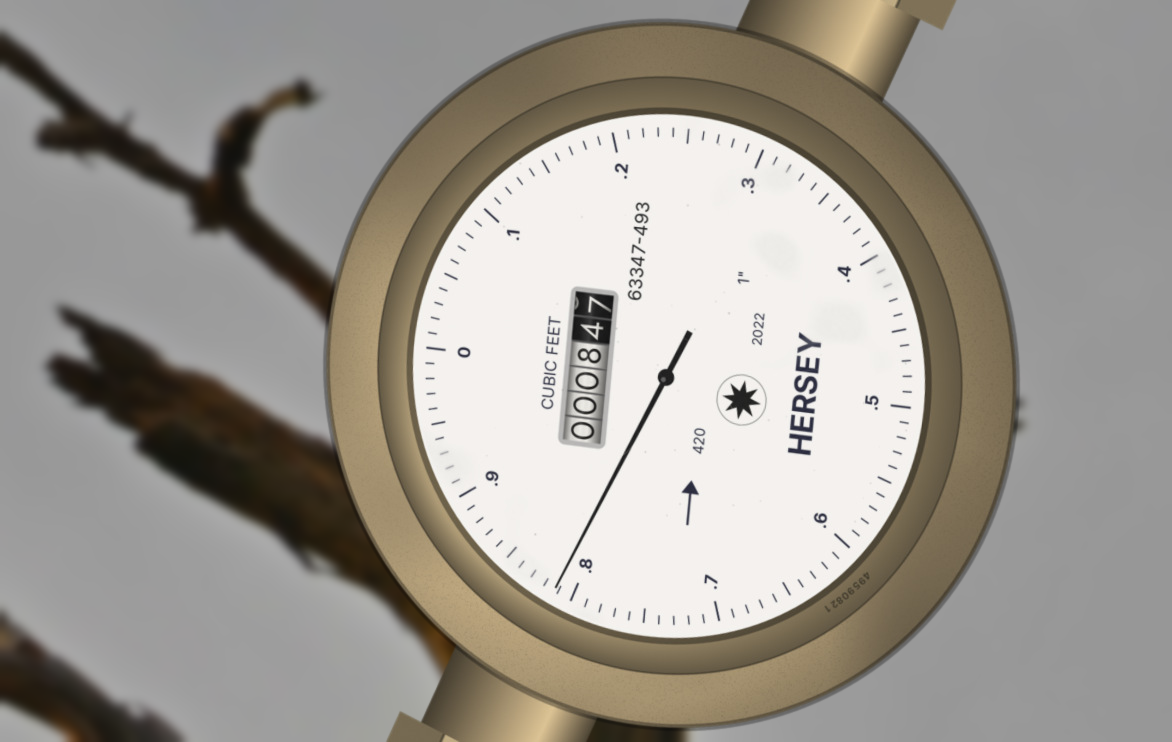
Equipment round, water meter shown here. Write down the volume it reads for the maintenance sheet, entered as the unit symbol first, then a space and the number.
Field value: ft³ 846.81
